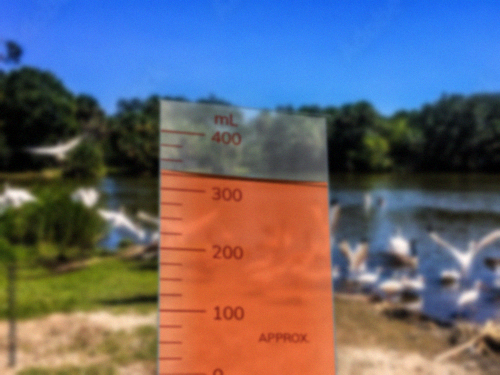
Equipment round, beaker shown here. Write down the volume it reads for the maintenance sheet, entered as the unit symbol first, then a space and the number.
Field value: mL 325
